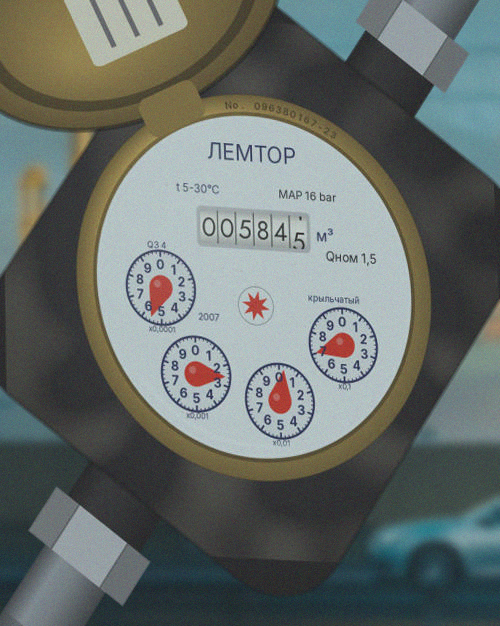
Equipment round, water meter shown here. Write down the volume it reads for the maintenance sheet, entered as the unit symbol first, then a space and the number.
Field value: m³ 5844.7025
